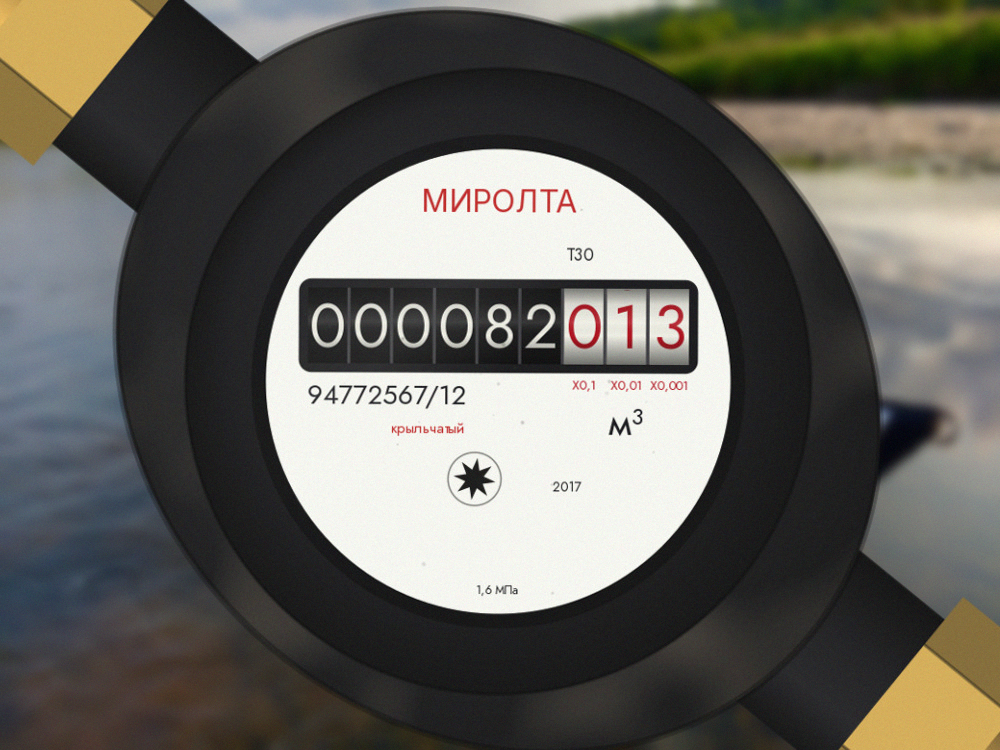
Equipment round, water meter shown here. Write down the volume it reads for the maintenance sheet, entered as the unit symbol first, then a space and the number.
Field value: m³ 82.013
